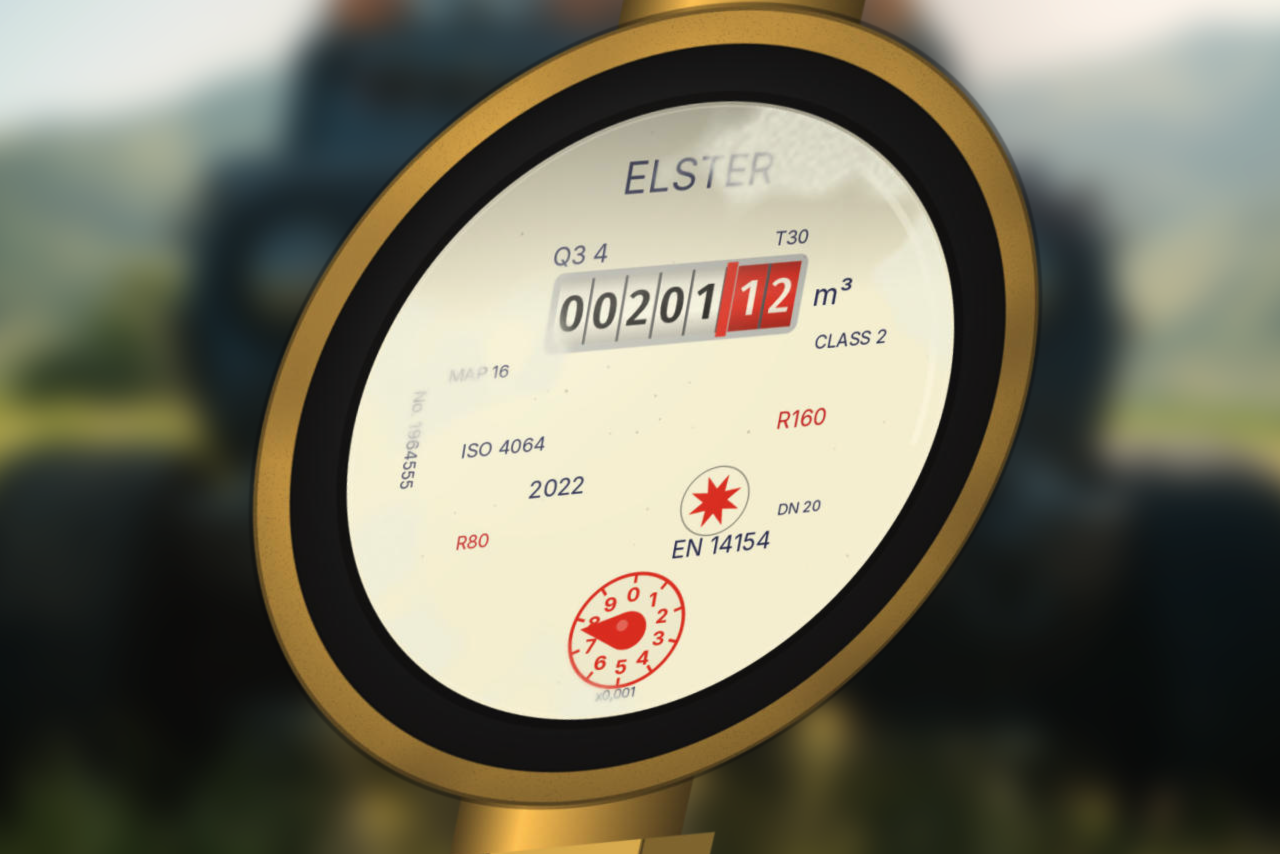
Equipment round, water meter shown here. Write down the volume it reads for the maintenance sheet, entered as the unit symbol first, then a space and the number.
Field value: m³ 201.127
